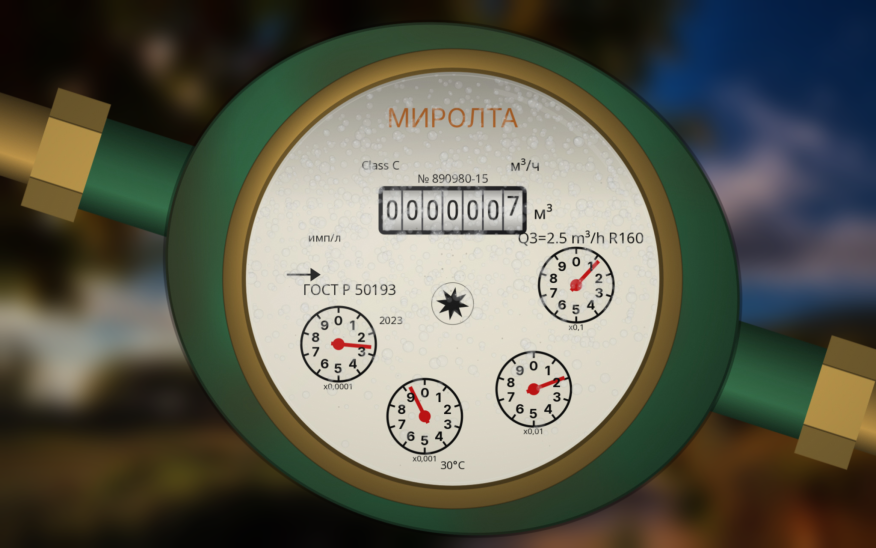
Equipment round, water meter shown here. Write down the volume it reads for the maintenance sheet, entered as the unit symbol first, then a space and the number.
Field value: m³ 7.1192
